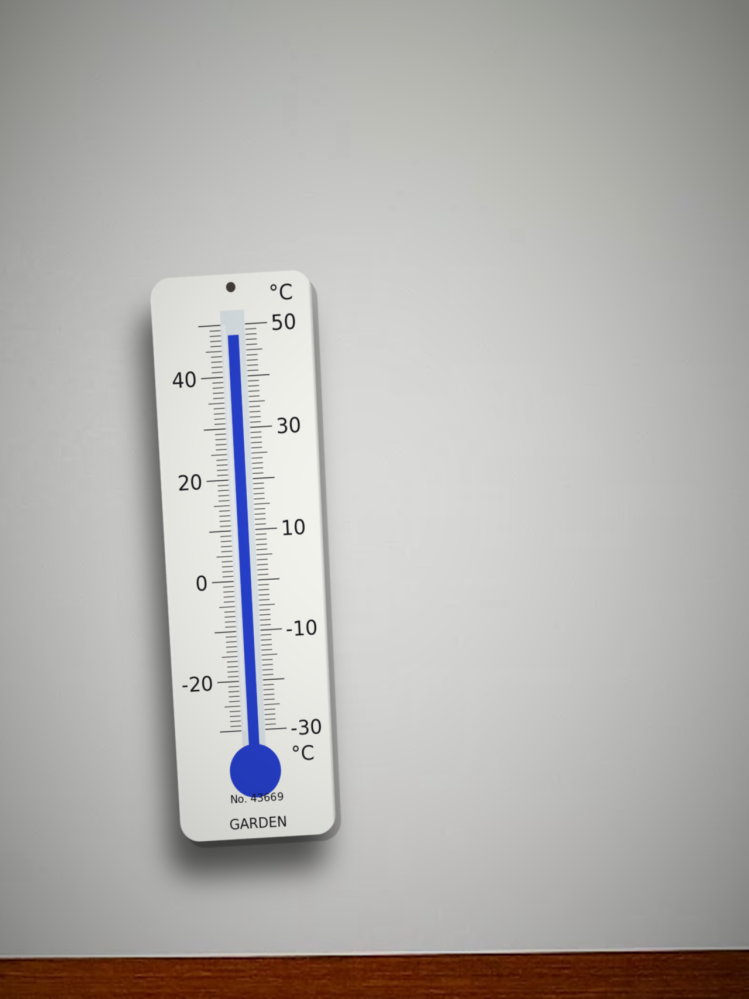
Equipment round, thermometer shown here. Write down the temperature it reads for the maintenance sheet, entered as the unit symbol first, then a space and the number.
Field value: °C 48
